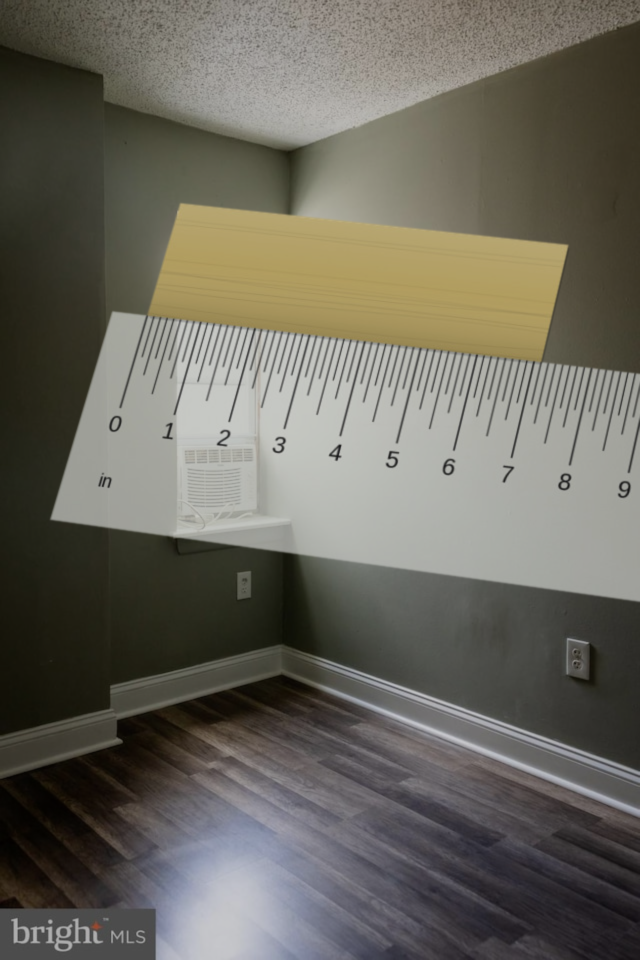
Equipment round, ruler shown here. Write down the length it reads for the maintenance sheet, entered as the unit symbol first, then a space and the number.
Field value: in 7.125
